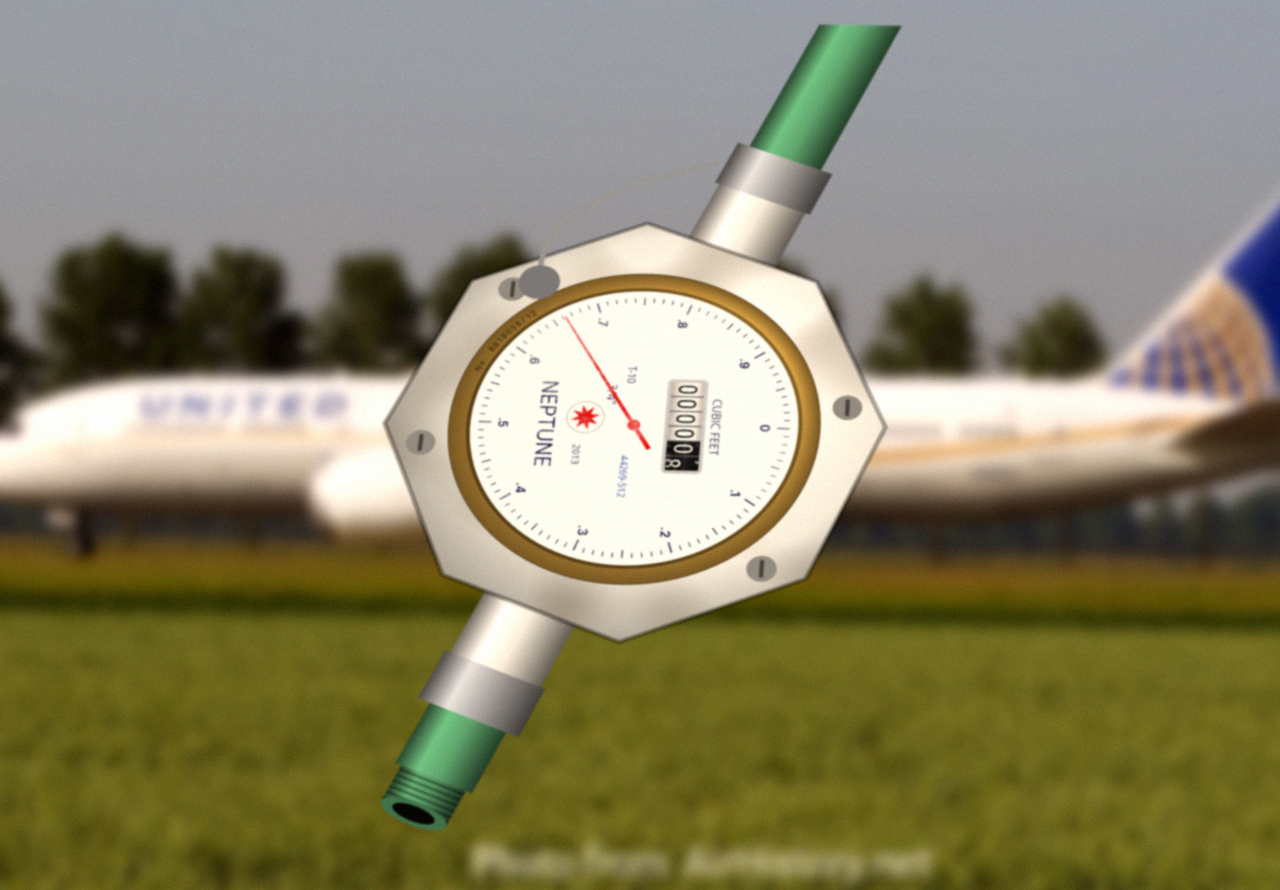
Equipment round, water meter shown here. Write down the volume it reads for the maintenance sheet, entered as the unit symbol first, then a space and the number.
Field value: ft³ 7.66
